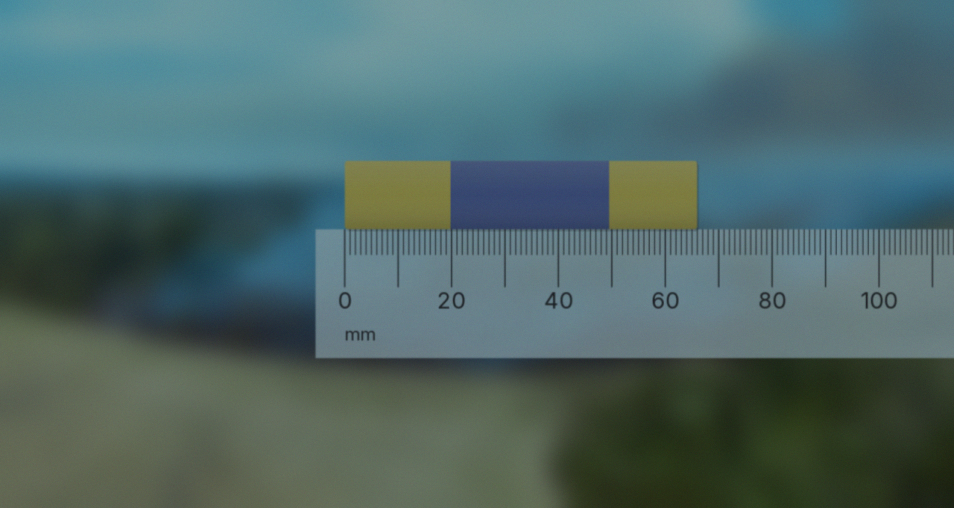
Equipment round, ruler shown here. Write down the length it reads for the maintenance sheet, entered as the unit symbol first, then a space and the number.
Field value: mm 66
